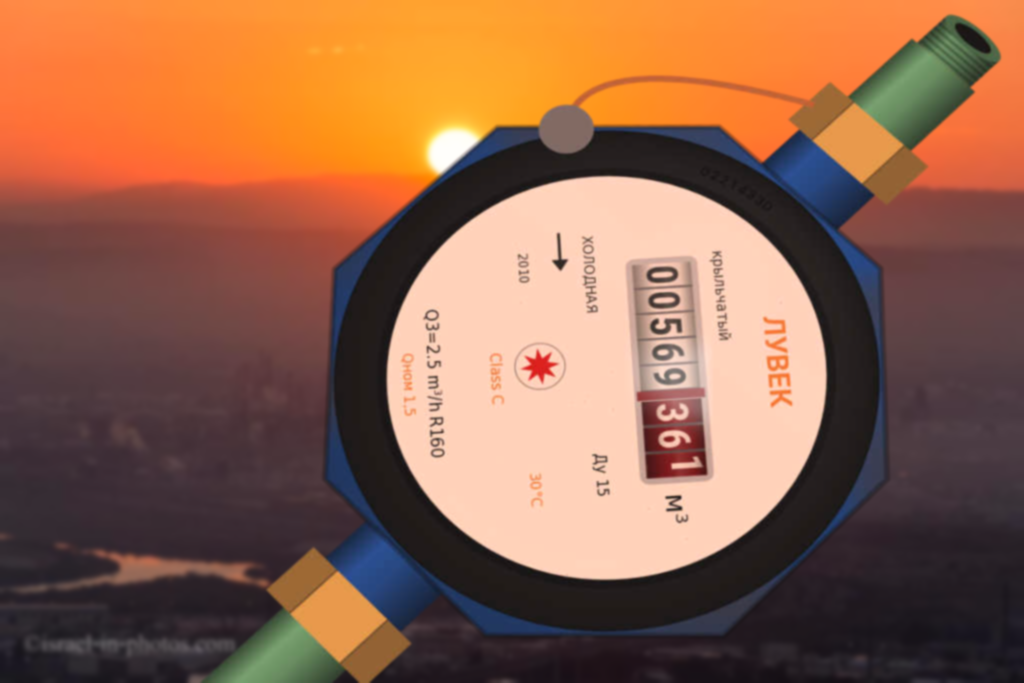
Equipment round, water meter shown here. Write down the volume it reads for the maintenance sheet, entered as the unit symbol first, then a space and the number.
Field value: m³ 569.361
